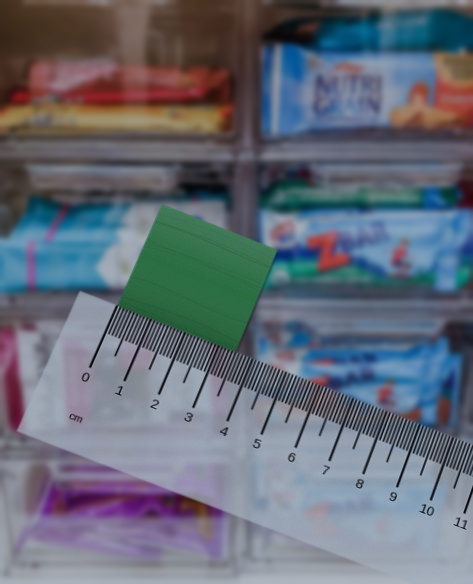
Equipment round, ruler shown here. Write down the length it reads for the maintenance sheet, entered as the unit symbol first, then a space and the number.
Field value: cm 3.5
